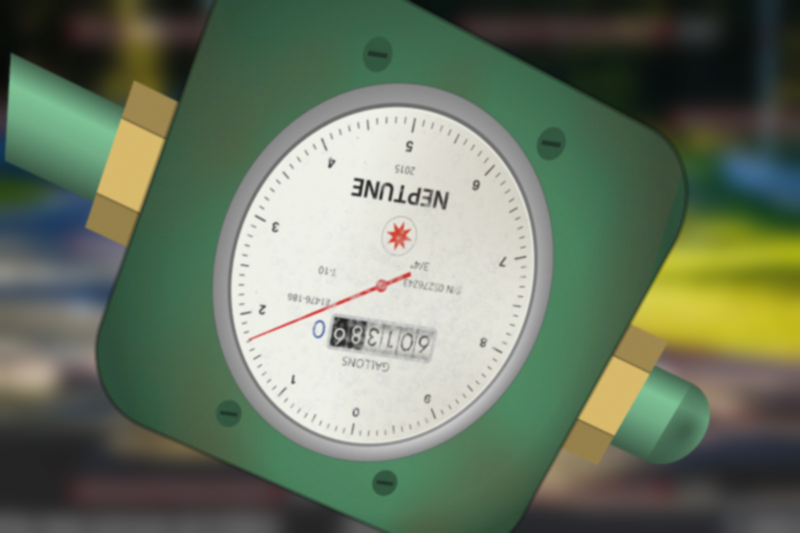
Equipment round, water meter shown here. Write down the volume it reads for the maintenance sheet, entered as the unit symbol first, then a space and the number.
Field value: gal 6013861.7
